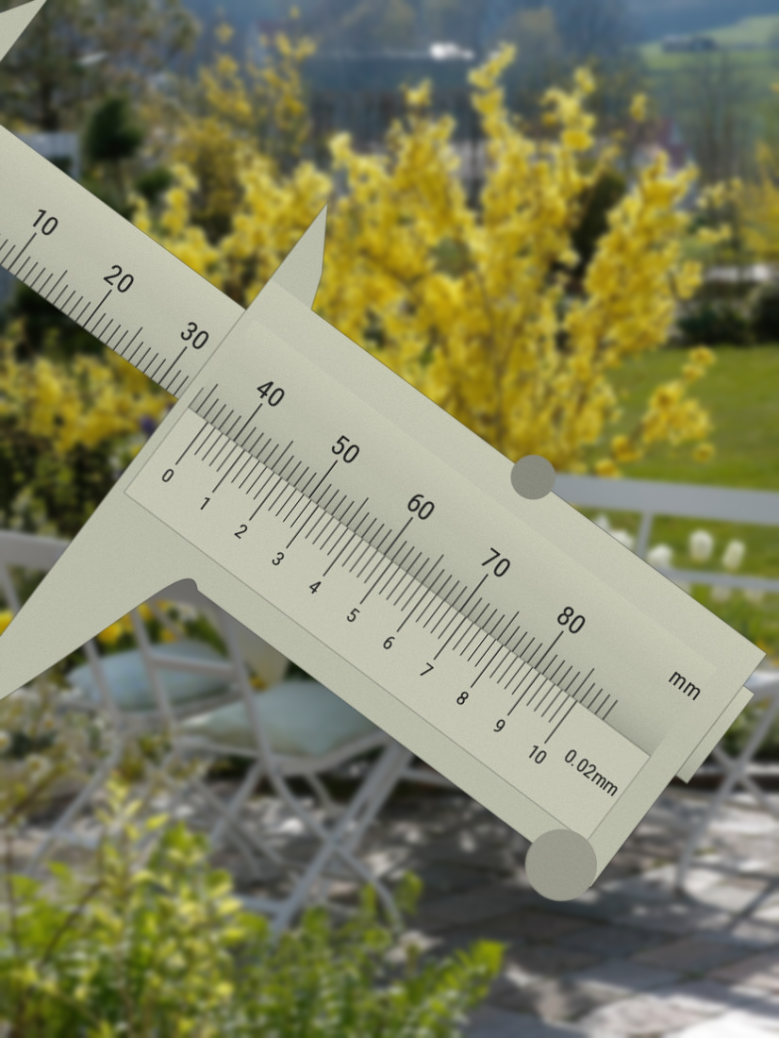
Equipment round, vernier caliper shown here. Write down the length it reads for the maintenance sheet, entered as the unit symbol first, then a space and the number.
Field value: mm 36.6
